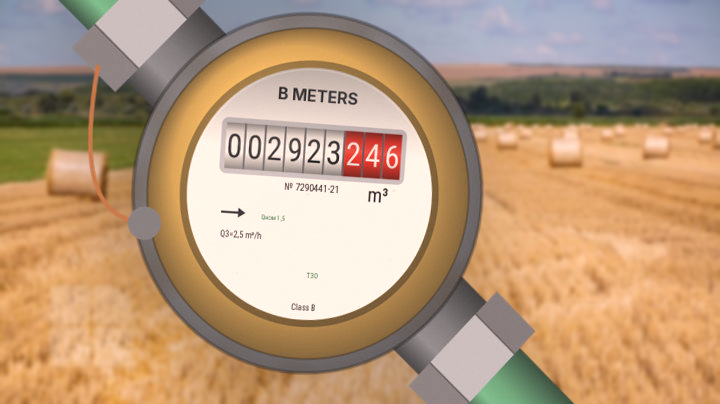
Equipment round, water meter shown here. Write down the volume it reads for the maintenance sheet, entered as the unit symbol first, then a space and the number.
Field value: m³ 2923.246
